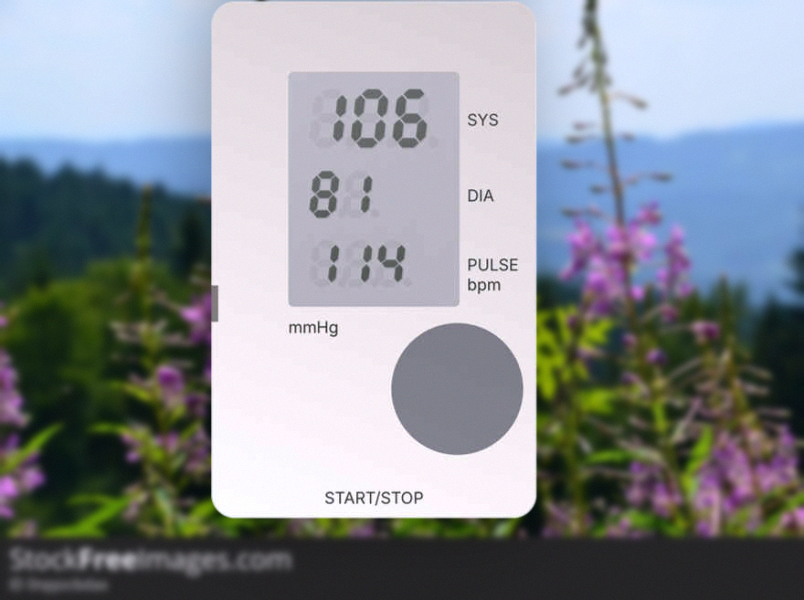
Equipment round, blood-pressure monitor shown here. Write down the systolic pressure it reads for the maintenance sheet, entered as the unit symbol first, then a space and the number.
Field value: mmHg 106
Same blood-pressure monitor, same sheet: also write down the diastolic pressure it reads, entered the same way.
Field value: mmHg 81
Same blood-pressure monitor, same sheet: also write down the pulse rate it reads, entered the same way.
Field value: bpm 114
